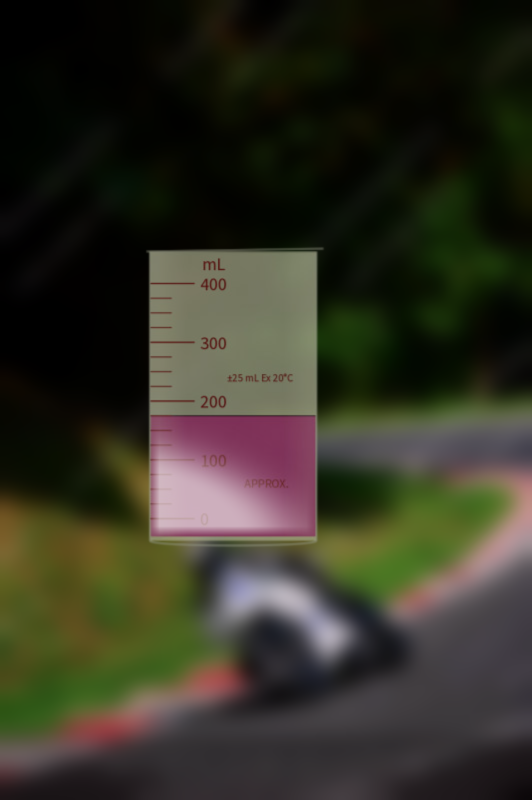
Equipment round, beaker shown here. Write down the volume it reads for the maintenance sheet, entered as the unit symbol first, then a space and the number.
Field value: mL 175
